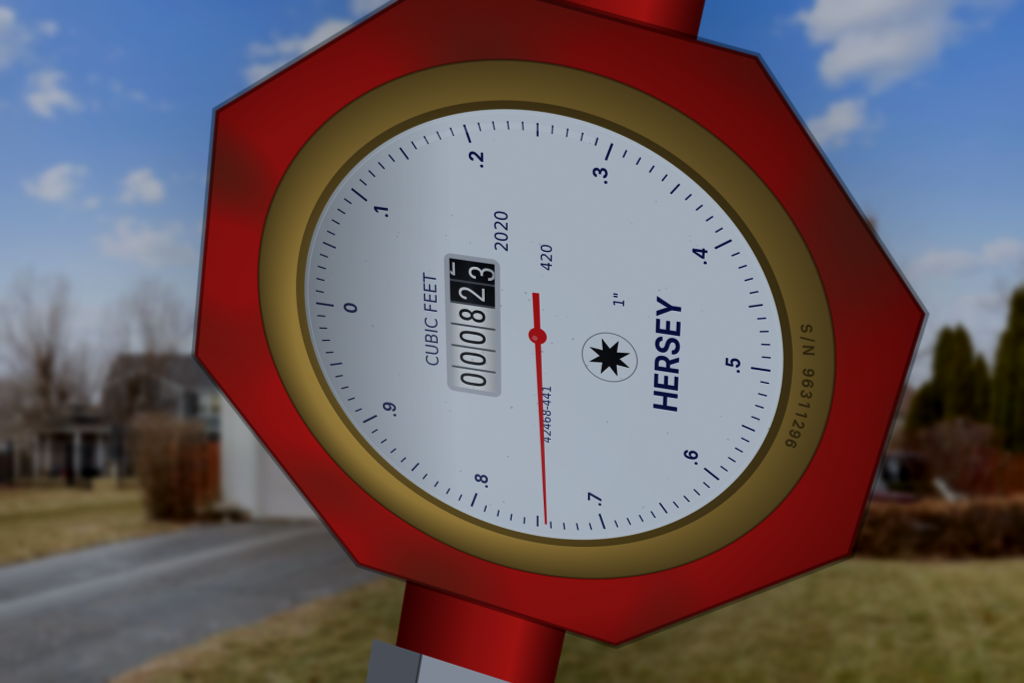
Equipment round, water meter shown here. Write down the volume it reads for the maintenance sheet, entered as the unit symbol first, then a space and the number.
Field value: ft³ 822.74
